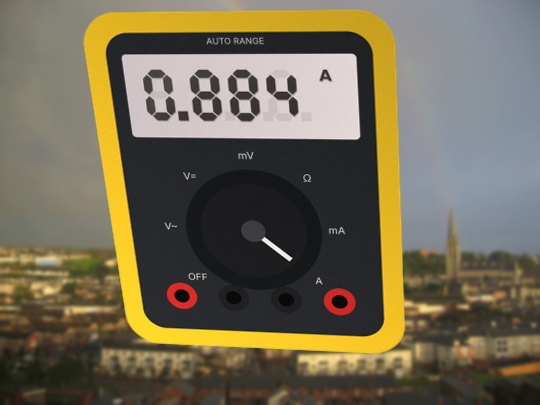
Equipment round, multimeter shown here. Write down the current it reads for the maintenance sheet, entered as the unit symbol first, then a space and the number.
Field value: A 0.884
